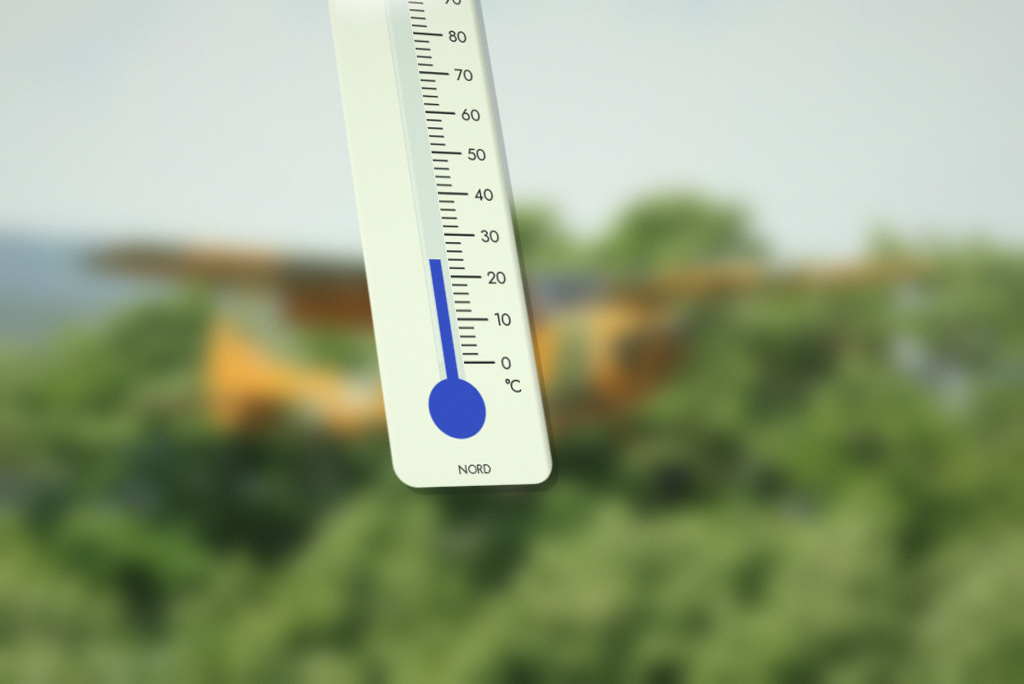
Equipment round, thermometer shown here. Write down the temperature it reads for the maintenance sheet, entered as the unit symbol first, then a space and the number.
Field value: °C 24
